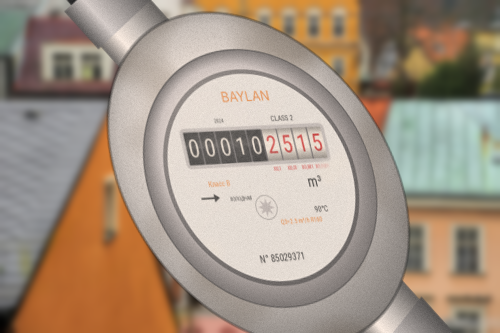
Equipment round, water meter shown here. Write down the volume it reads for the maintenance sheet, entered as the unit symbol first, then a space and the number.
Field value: m³ 10.2515
